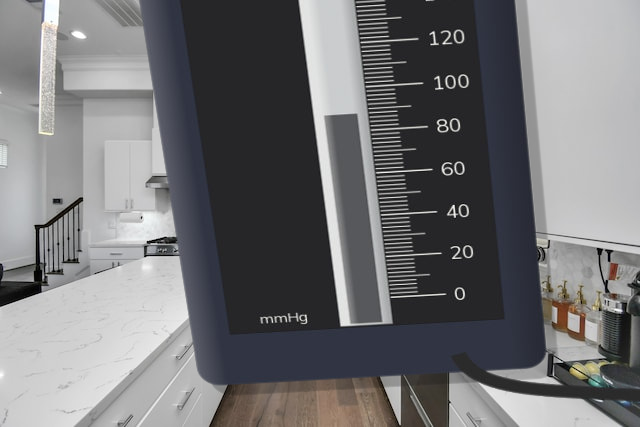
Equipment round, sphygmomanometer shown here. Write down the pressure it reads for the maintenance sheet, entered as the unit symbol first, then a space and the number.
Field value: mmHg 88
